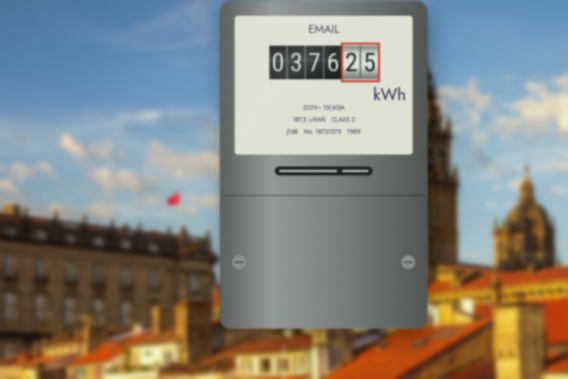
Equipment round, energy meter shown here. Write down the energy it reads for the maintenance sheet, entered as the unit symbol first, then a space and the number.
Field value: kWh 376.25
